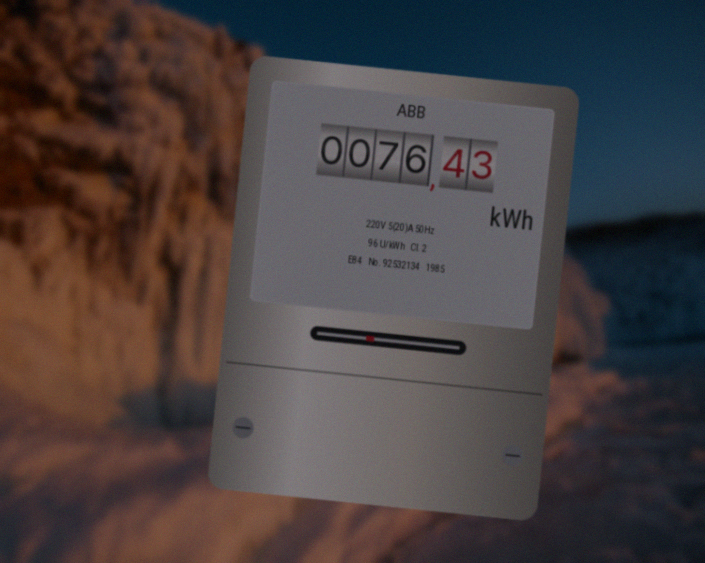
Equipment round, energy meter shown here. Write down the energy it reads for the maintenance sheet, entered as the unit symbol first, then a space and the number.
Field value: kWh 76.43
